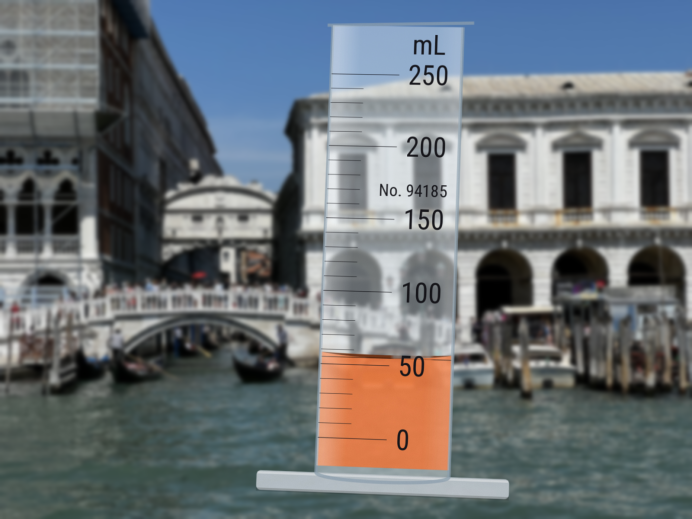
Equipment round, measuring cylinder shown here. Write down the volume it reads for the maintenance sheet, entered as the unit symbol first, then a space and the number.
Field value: mL 55
